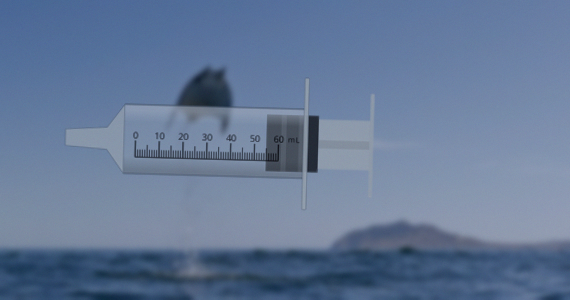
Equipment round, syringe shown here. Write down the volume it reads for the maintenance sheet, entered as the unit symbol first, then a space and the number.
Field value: mL 55
